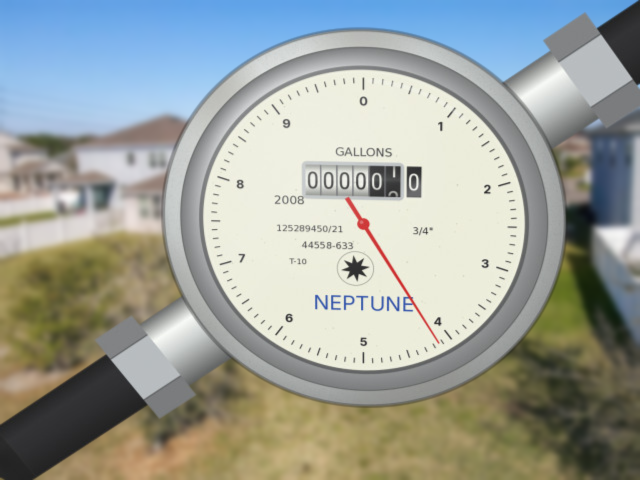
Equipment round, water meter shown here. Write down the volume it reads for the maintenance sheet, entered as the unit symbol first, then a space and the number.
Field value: gal 14.1
